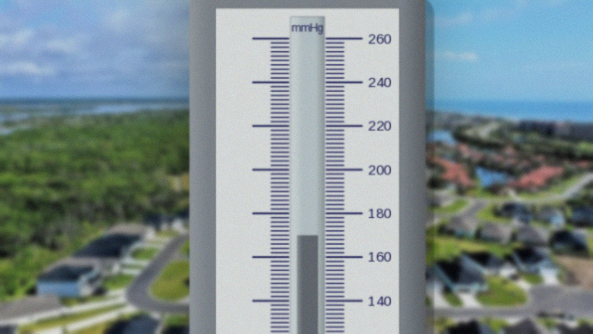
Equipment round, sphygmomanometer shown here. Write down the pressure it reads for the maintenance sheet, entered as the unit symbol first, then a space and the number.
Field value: mmHg 170
